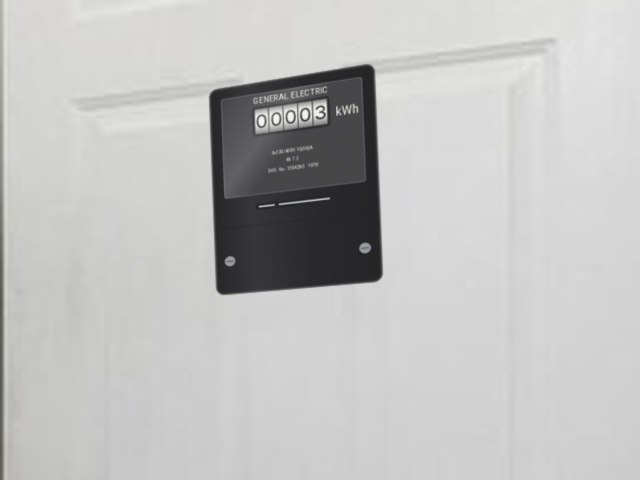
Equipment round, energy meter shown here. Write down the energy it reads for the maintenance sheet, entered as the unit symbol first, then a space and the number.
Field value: kWh 3
